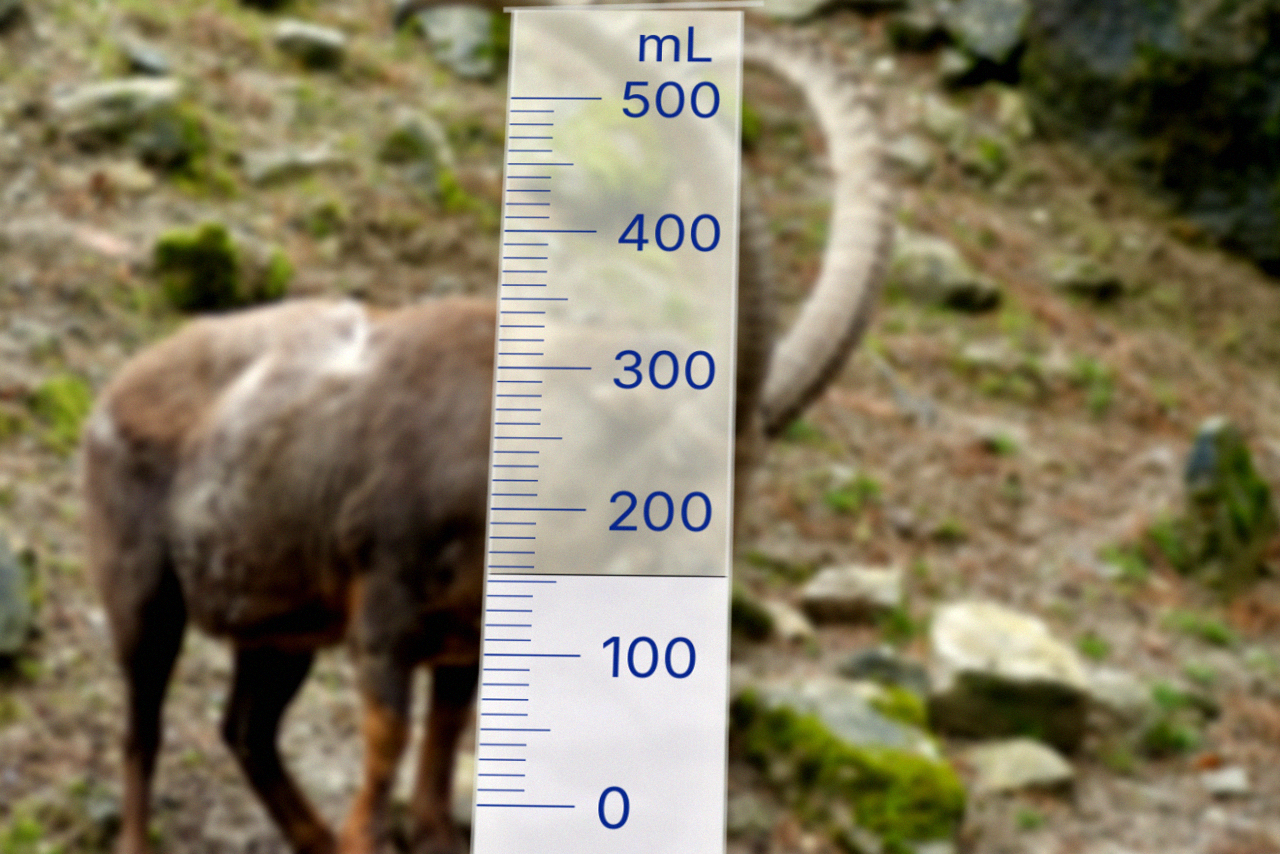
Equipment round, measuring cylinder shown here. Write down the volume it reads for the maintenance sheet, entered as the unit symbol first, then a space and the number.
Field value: mL 155
